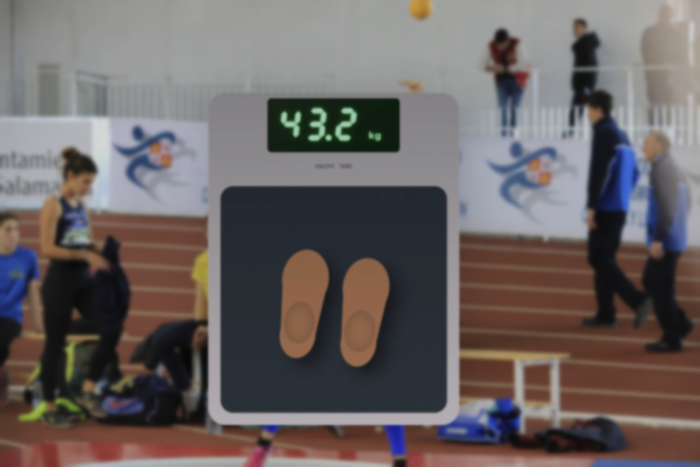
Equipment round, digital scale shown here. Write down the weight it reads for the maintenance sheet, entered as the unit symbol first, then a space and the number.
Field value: kg 43.2
